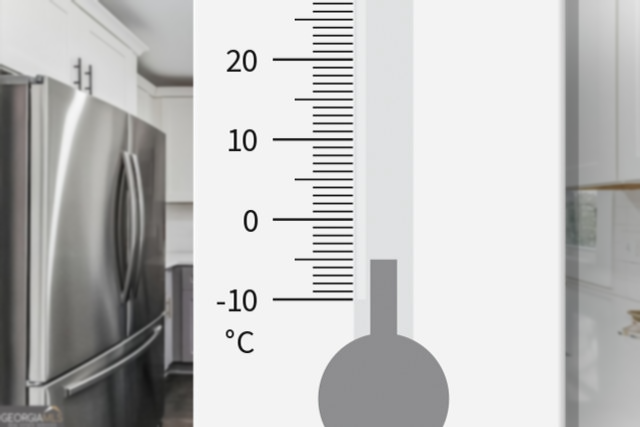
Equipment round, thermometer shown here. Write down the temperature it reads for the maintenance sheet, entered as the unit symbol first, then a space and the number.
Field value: °C -5
